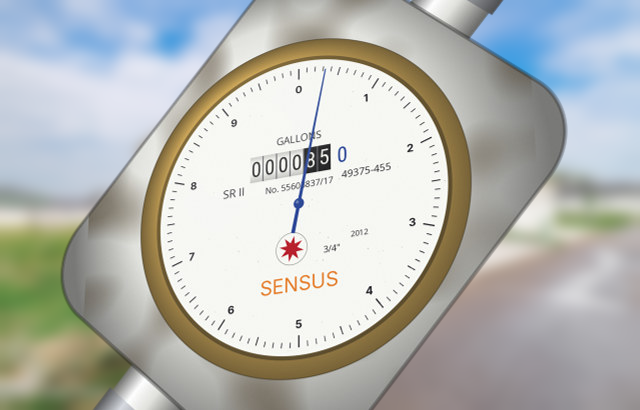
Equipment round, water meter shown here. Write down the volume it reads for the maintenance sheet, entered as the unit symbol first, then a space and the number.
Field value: gal 850.3
